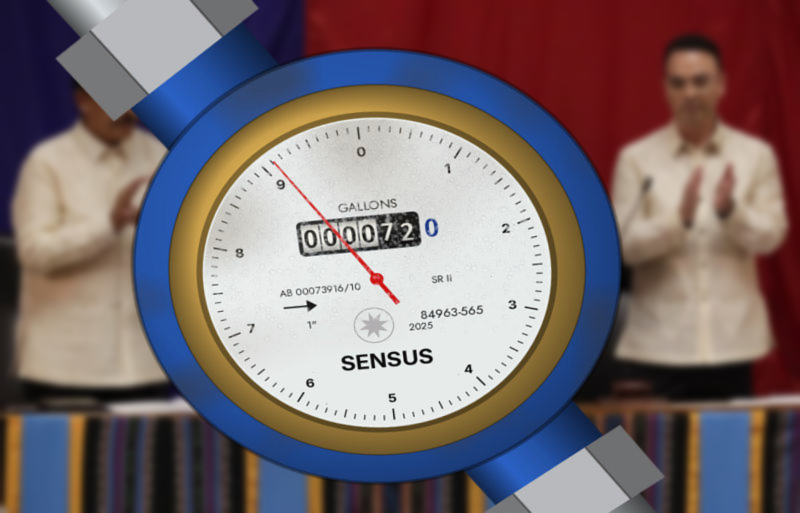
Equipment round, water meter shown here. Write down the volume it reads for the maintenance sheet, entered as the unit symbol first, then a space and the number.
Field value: gal 719.1
